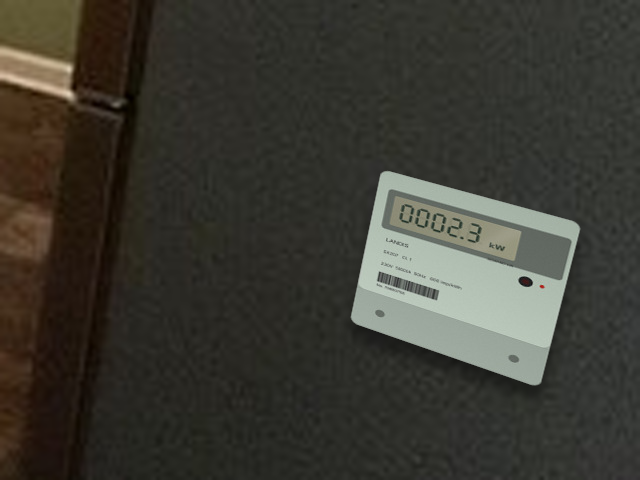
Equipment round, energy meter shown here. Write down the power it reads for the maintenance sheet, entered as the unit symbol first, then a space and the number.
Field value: kW 2.3
